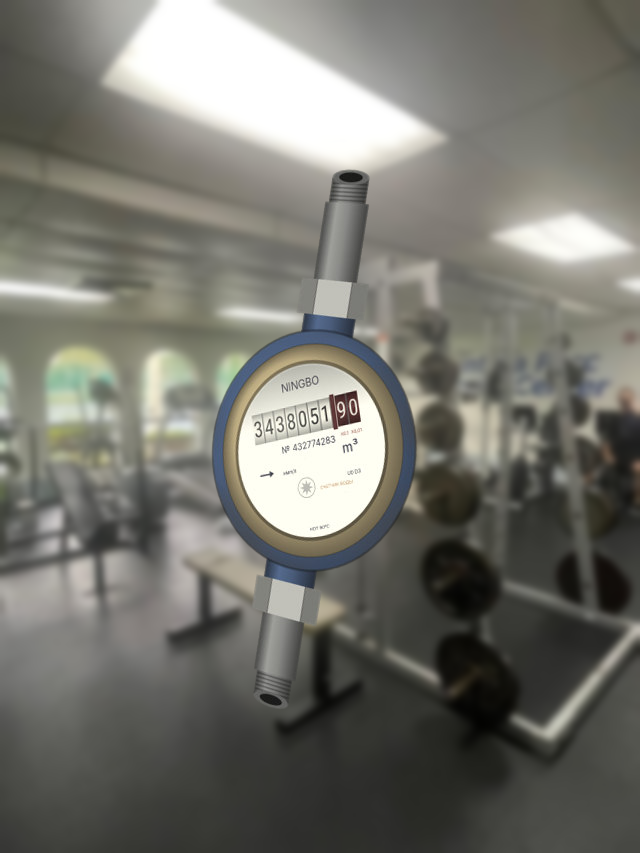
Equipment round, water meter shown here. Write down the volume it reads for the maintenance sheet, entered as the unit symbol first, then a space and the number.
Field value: m³ 3438051.90
